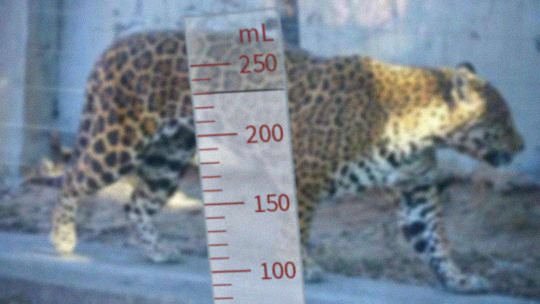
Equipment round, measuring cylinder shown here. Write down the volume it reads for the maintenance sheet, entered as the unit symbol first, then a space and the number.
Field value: mL 230
